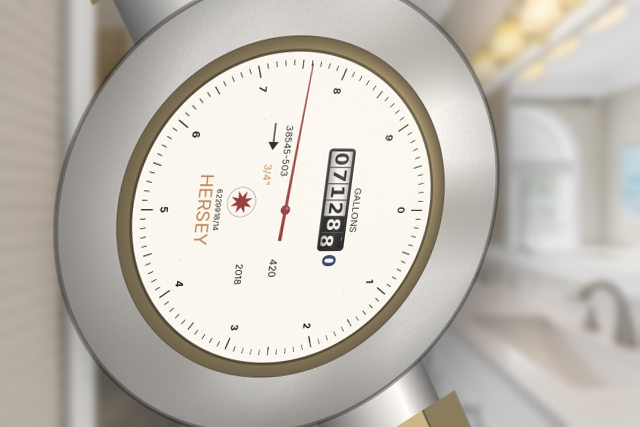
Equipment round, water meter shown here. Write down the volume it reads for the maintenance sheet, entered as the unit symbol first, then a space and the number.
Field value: gal 712877.6
